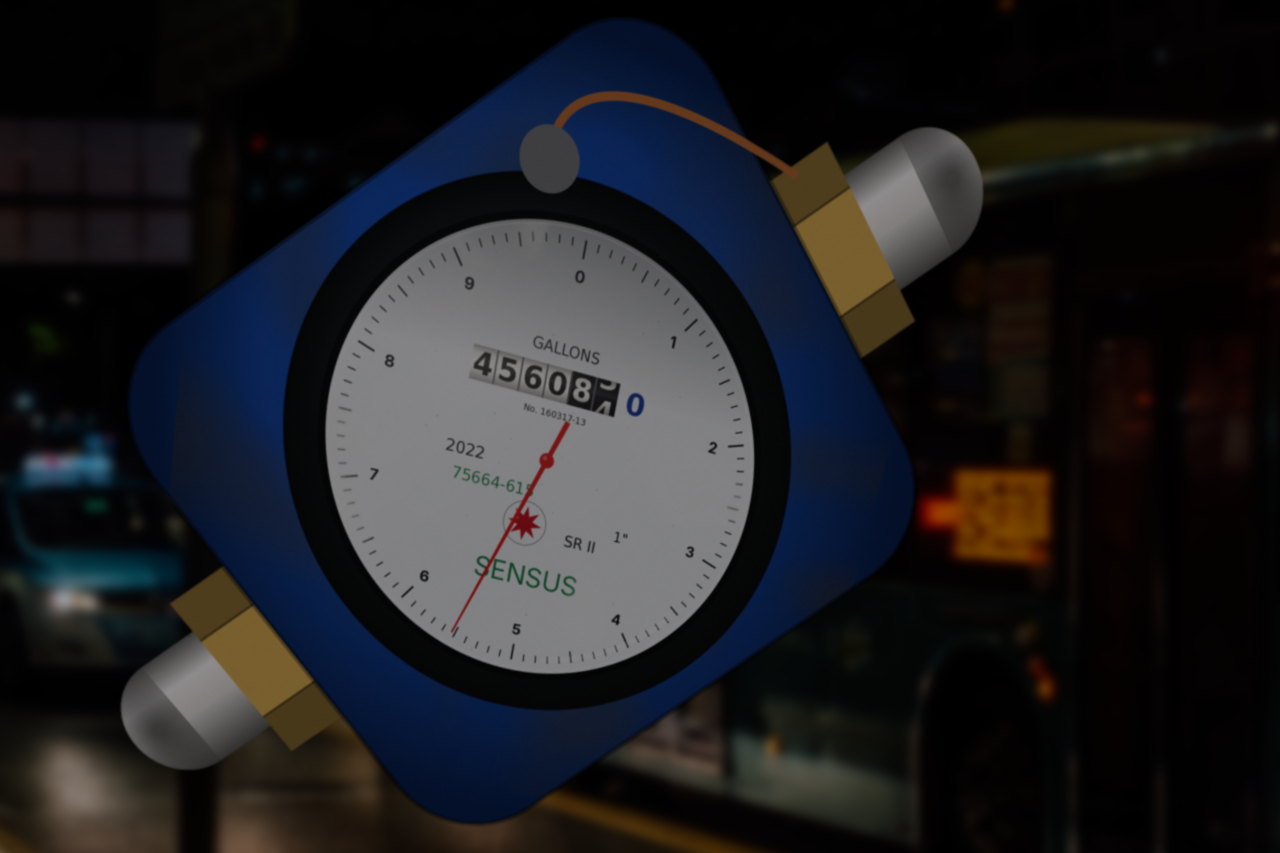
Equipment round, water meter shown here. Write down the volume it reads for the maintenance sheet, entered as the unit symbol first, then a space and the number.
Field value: gal 4560835.5
